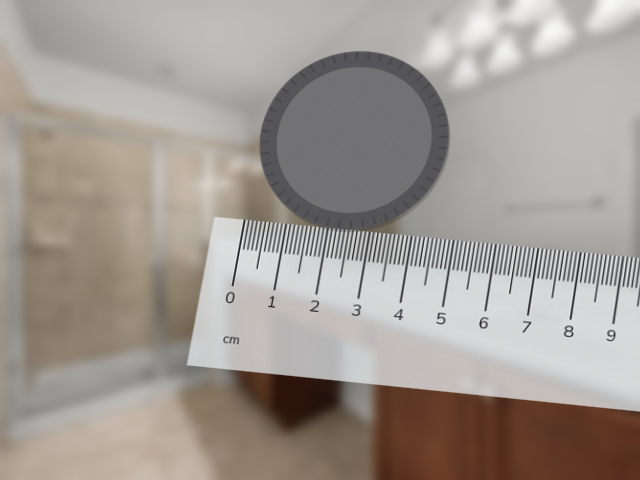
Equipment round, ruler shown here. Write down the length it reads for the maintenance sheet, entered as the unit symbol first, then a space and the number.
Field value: cm 4.5
